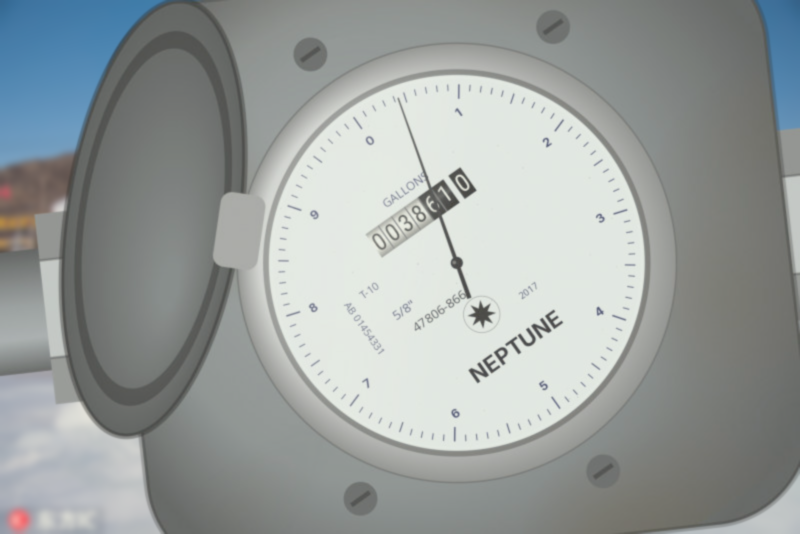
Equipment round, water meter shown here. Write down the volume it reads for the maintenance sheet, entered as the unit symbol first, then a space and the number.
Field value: gal 38610.4
